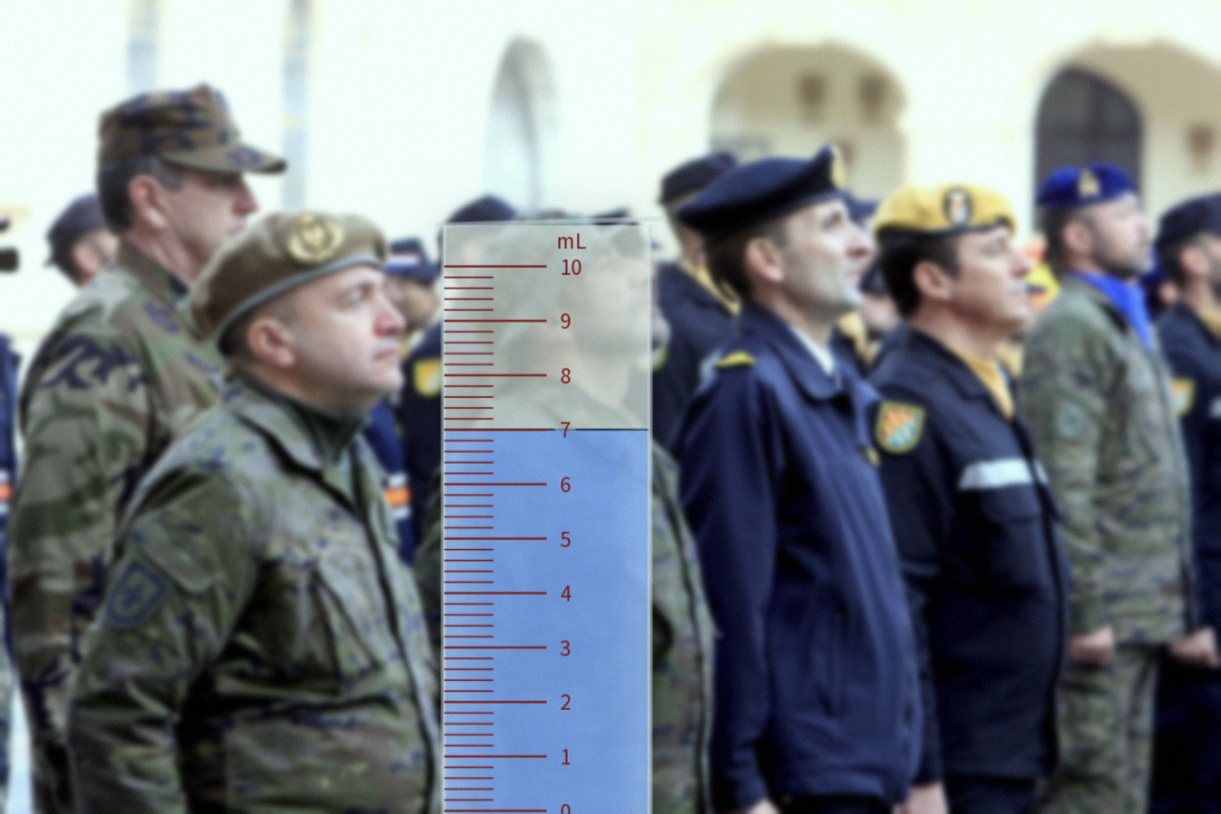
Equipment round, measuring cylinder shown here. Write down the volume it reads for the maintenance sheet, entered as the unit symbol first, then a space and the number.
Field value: mL 7
